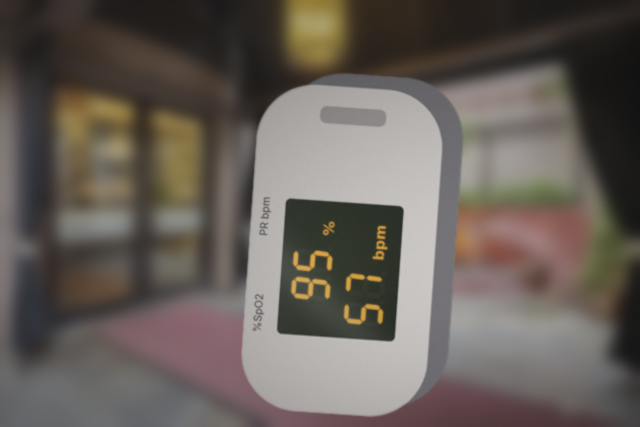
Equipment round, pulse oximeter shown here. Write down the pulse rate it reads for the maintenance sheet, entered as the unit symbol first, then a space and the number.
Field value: bpm 57
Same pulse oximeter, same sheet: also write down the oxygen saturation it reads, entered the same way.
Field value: % 95
